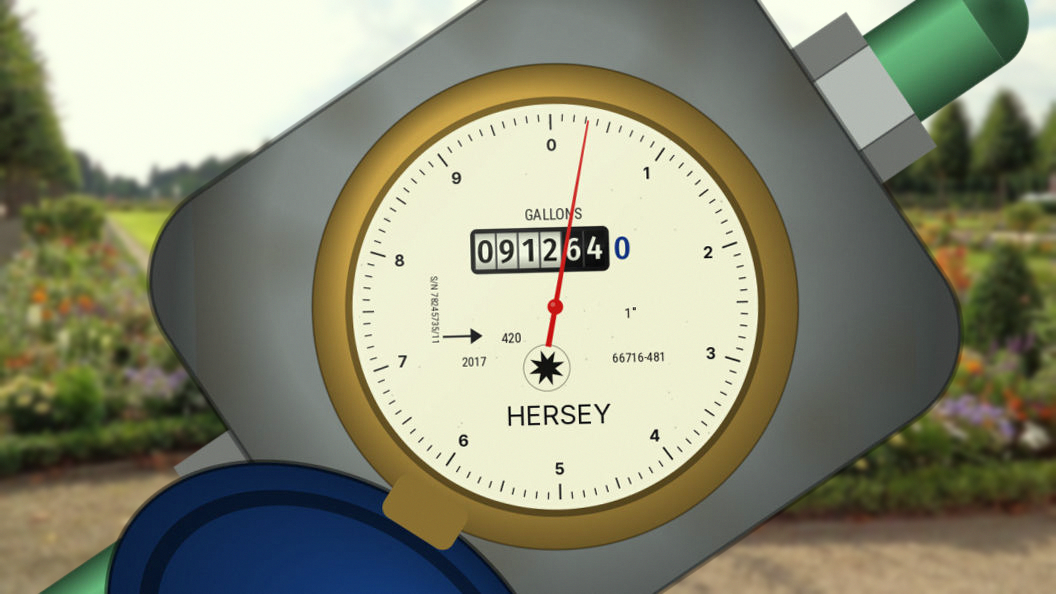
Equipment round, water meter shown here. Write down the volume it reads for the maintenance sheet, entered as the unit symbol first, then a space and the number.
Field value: gal 912640.3
